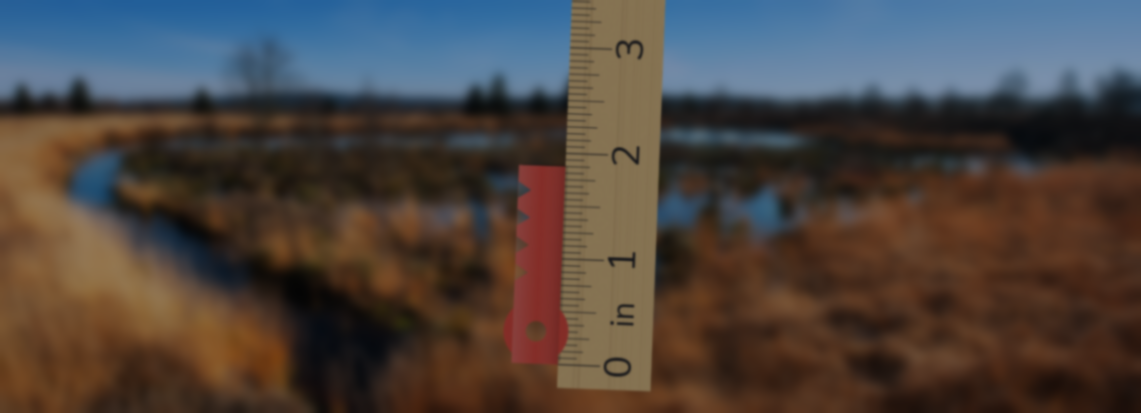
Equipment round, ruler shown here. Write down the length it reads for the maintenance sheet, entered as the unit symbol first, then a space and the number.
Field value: in 1.875
